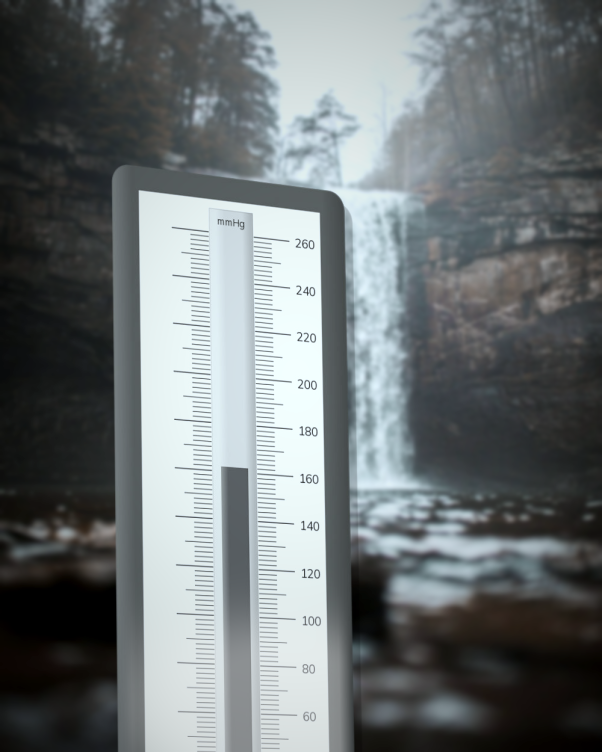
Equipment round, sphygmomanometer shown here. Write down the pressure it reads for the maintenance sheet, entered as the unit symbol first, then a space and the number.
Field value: mmHg 162
